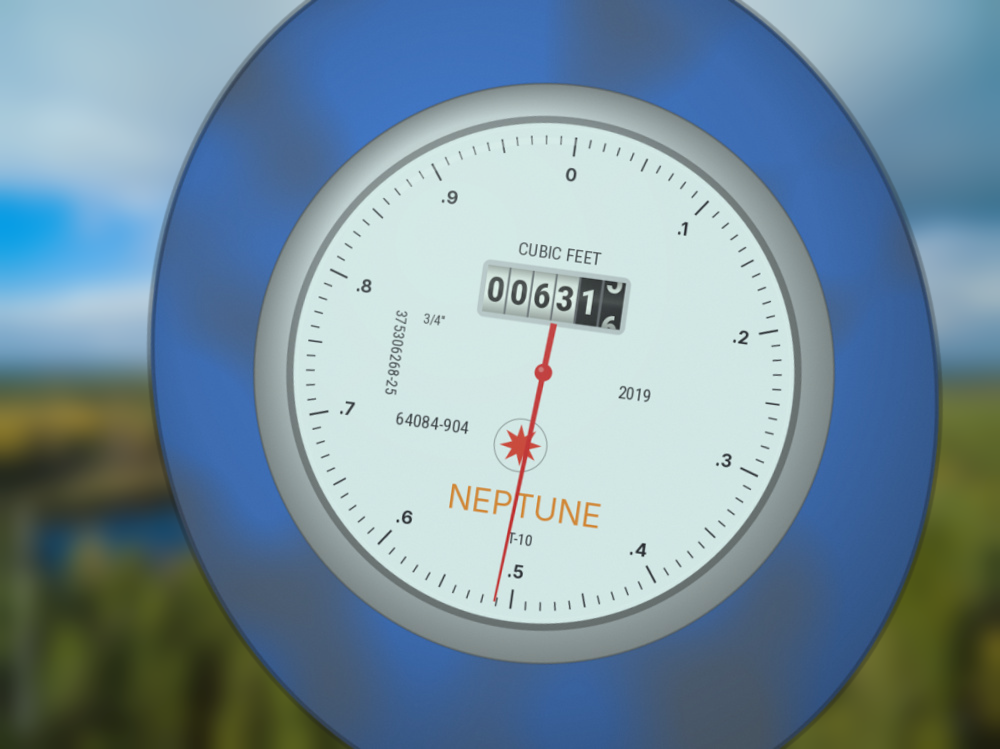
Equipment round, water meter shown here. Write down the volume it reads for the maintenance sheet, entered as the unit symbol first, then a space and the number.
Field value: ft³ 6315.51
